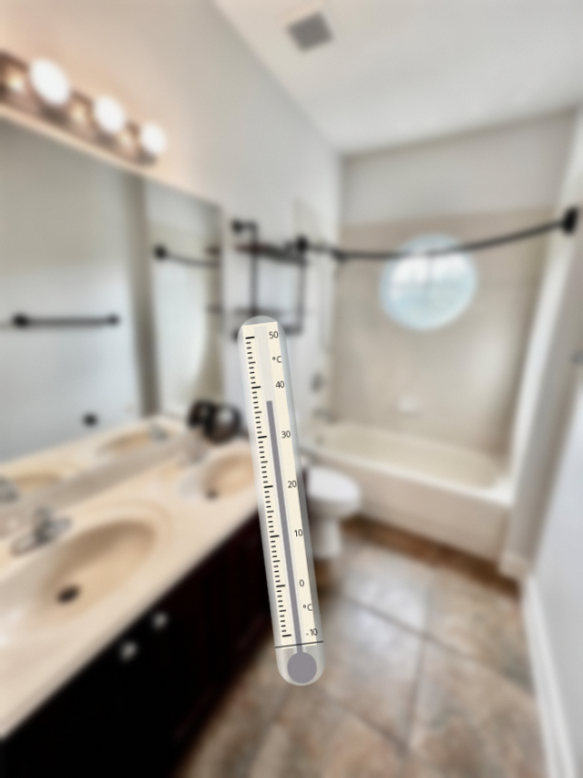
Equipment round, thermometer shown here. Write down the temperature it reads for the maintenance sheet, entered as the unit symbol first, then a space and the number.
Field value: °C 37
